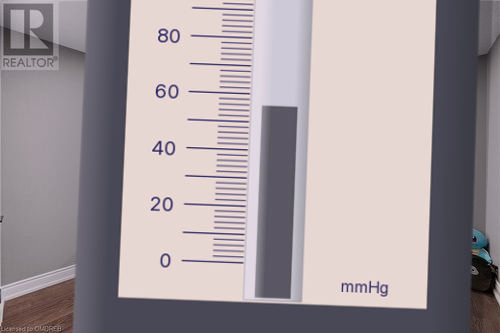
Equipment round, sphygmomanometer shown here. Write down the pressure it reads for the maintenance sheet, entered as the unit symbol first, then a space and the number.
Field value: mmHg 56
